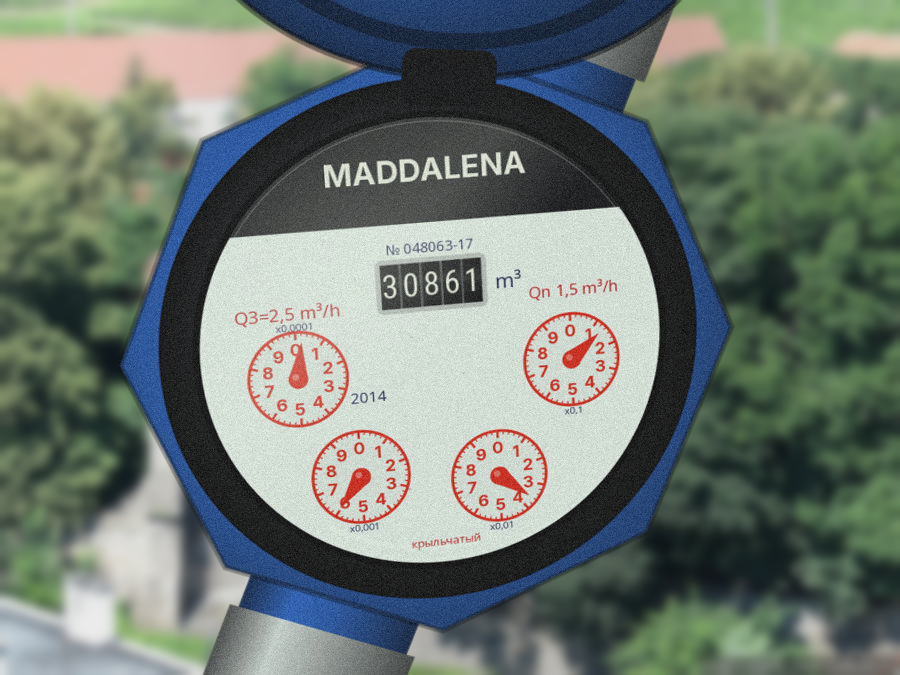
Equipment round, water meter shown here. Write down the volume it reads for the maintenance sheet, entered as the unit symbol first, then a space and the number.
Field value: m³ 30861.1360
